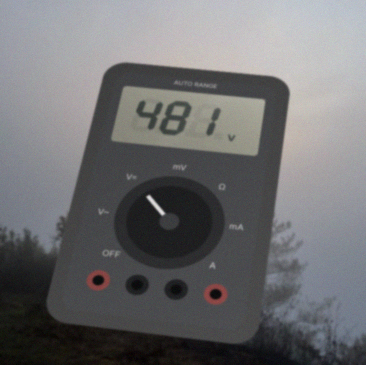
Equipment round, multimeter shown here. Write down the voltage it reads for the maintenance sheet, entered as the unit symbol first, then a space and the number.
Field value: V 481
